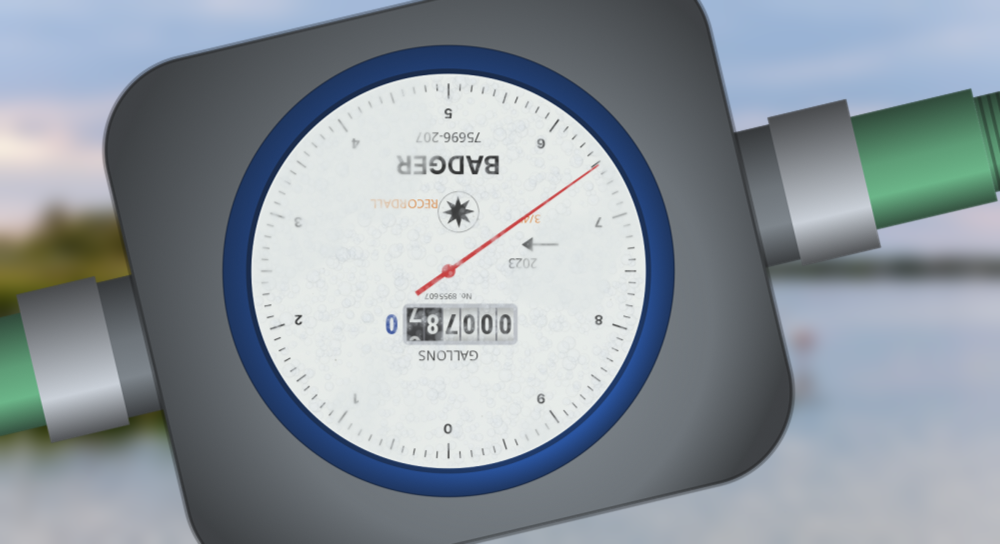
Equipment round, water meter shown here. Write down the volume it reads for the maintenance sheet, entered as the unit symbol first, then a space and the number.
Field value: gal 7866.5
